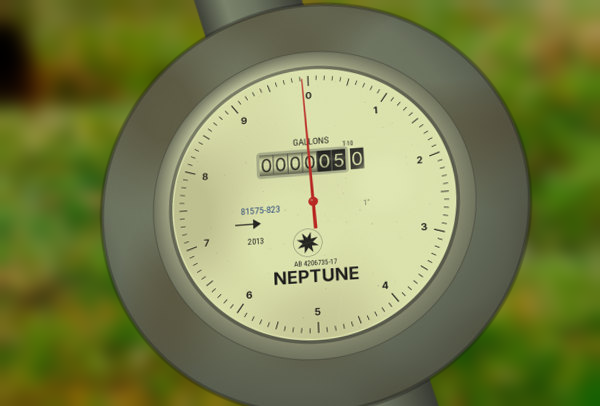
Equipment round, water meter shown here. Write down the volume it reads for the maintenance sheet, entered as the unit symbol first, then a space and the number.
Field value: gal 49.9
